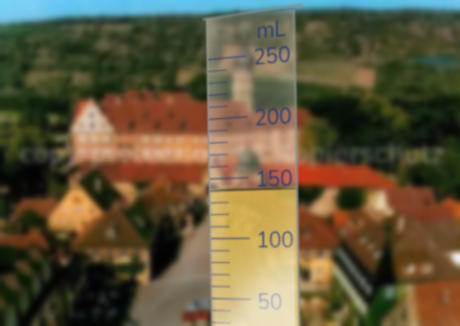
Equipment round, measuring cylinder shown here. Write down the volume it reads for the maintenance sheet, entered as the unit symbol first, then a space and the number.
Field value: mL 140
